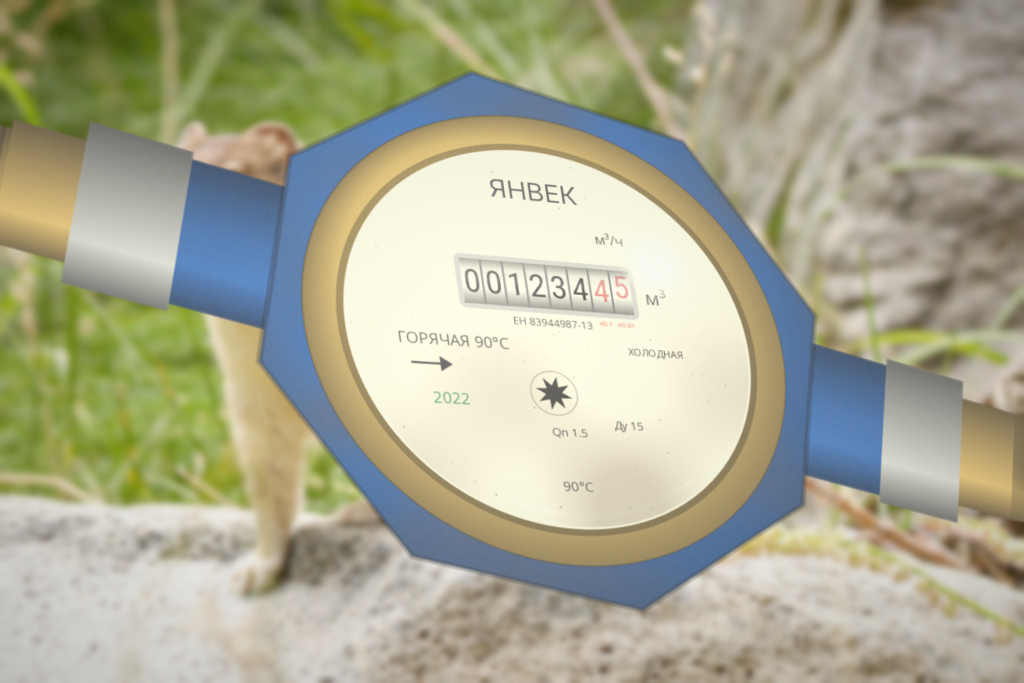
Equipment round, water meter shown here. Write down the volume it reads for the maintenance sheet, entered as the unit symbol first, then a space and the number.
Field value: m³ 1234.45
